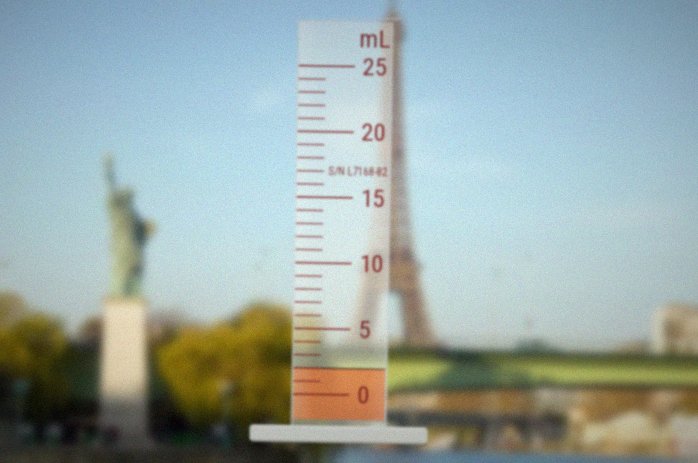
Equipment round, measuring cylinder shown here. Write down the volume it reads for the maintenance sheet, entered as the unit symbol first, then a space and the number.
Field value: mL 2
